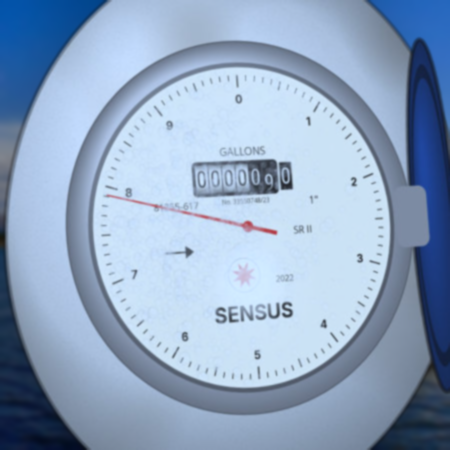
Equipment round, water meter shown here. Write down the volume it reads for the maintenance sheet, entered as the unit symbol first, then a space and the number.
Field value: gal 87.9
